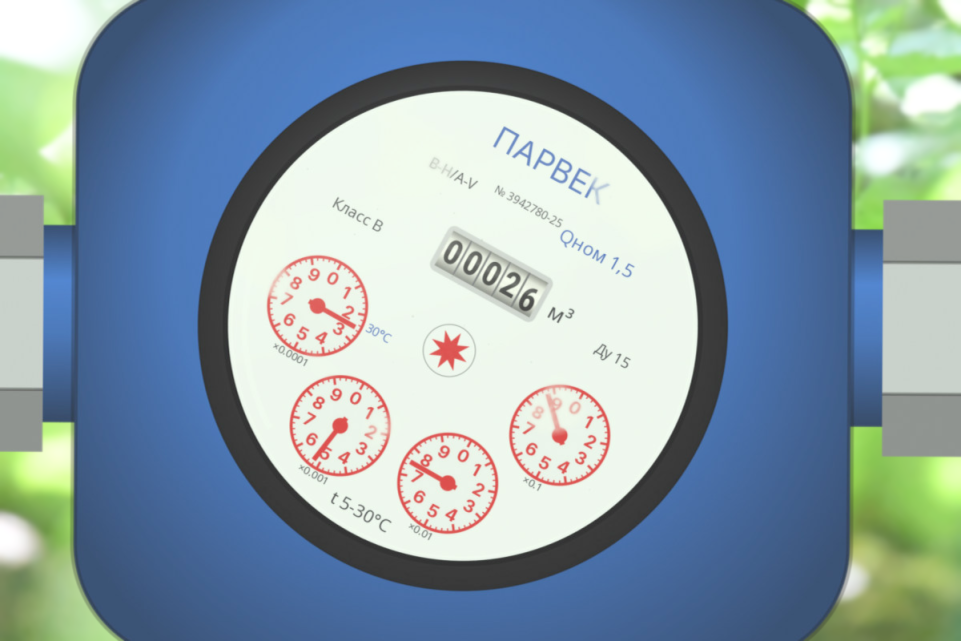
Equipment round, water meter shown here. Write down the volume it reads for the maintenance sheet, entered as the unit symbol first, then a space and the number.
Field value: m³ 25.8752
